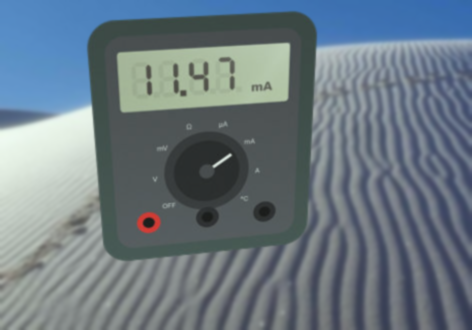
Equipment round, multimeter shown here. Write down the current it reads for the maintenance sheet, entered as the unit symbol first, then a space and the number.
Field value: mA 11.47
